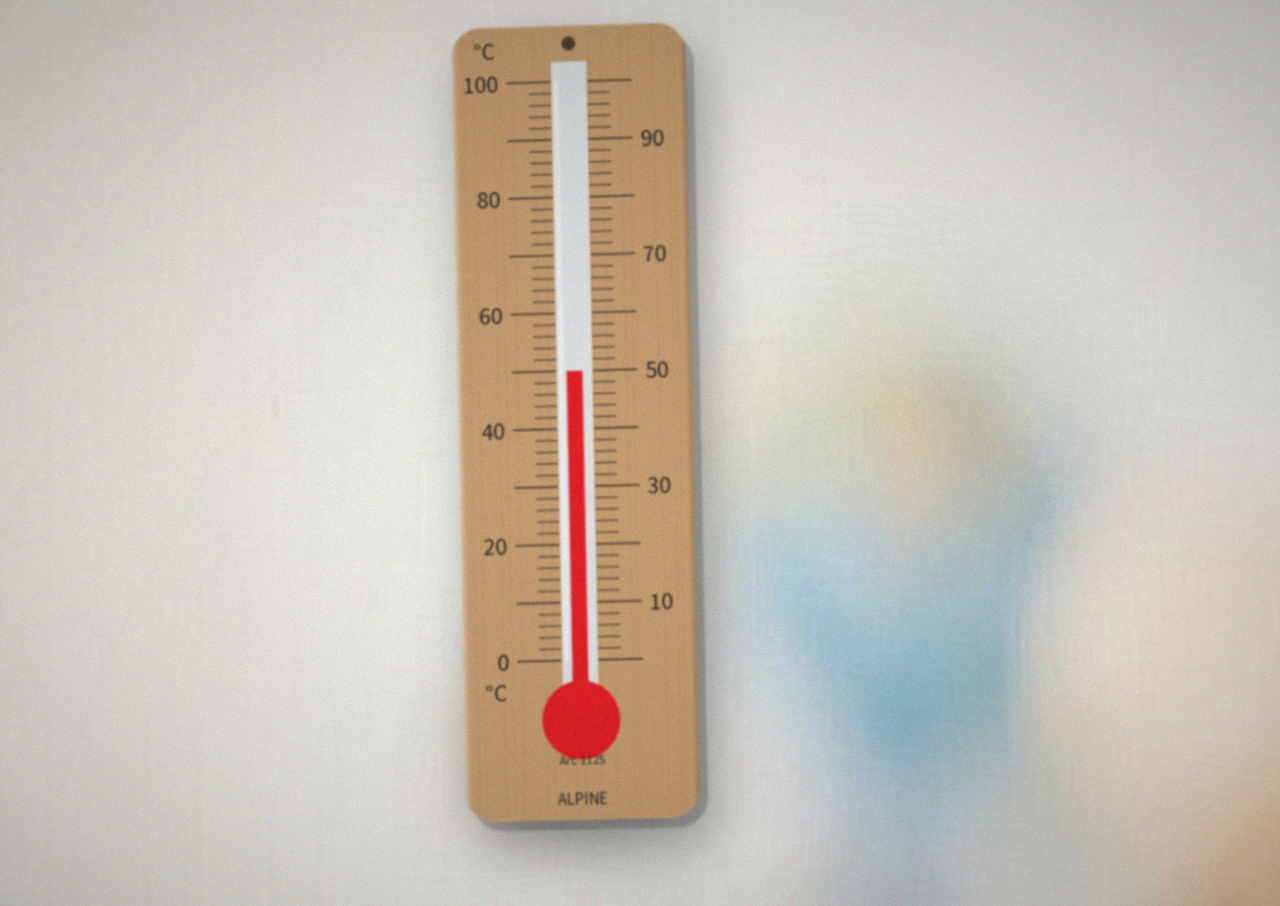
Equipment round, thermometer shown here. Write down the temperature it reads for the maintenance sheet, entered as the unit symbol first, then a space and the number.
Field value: °C 50
